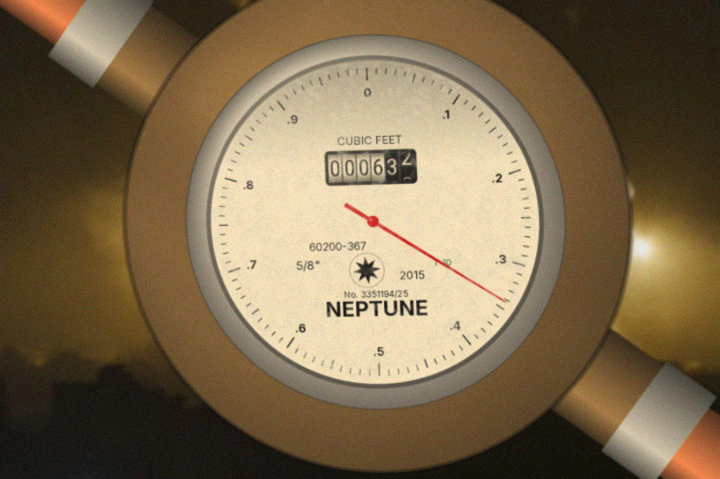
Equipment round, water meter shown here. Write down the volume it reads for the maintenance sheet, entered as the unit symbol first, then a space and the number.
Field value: ft³ 632.34
